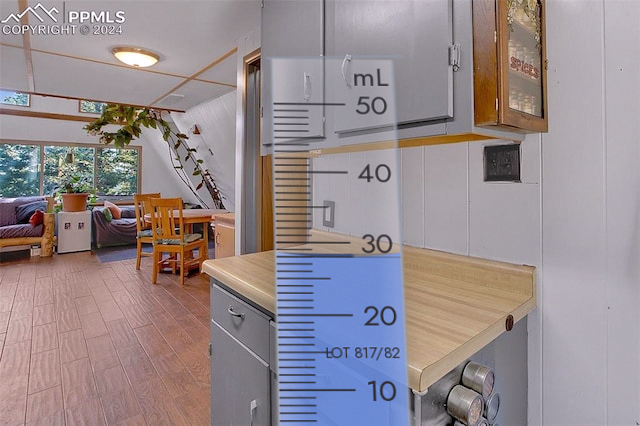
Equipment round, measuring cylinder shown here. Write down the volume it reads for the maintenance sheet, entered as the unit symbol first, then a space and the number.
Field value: mL 28
